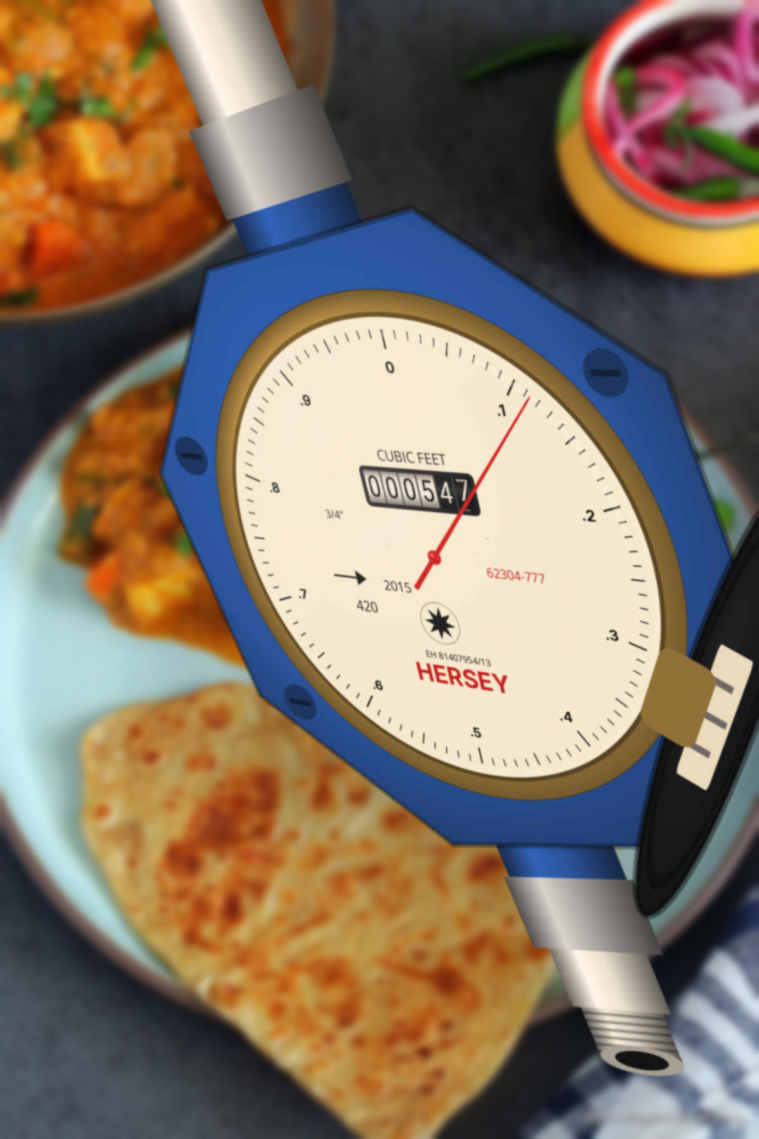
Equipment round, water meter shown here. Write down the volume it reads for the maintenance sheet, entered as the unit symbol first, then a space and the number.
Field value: ft³ 547.11
